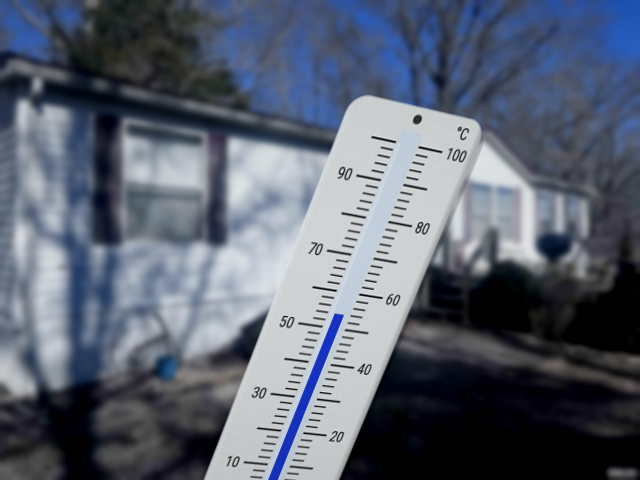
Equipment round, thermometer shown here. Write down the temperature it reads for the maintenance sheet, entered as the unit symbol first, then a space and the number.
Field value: °C 54
